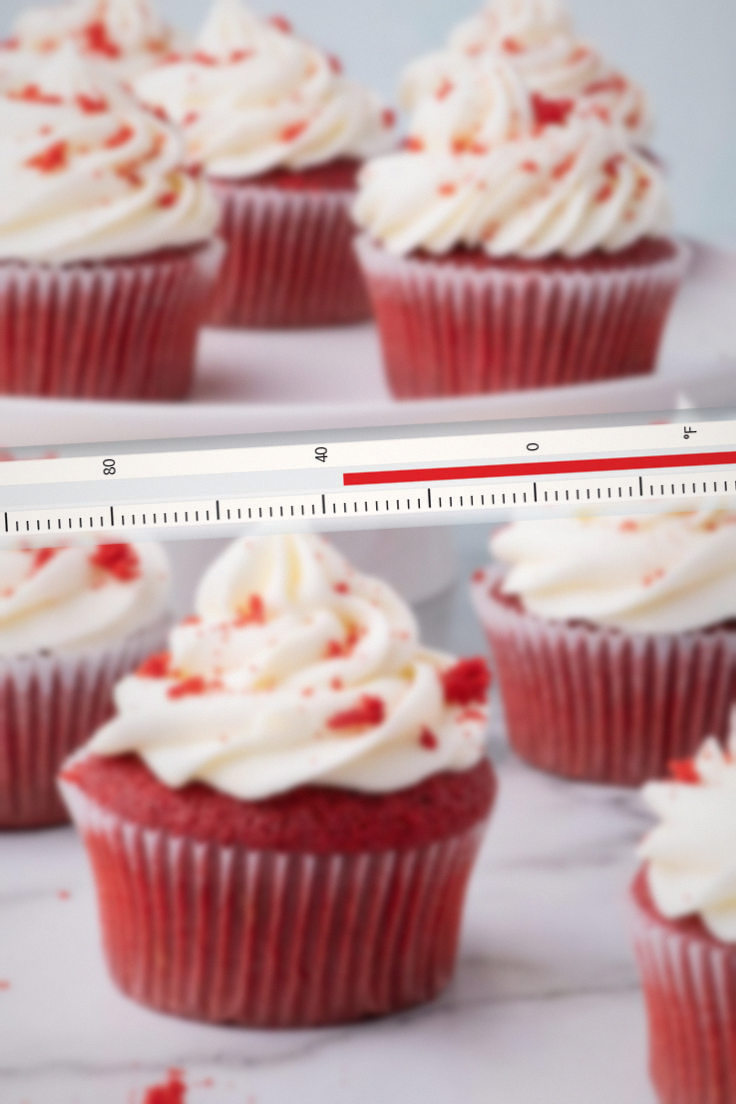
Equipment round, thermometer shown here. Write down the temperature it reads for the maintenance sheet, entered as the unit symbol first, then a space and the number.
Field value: °F 36
